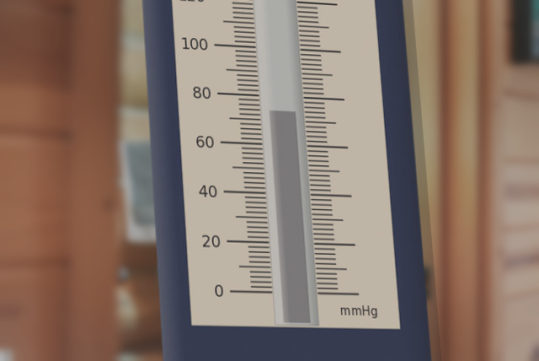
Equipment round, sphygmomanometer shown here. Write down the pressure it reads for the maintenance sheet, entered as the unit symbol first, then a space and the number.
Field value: mmHg 74
